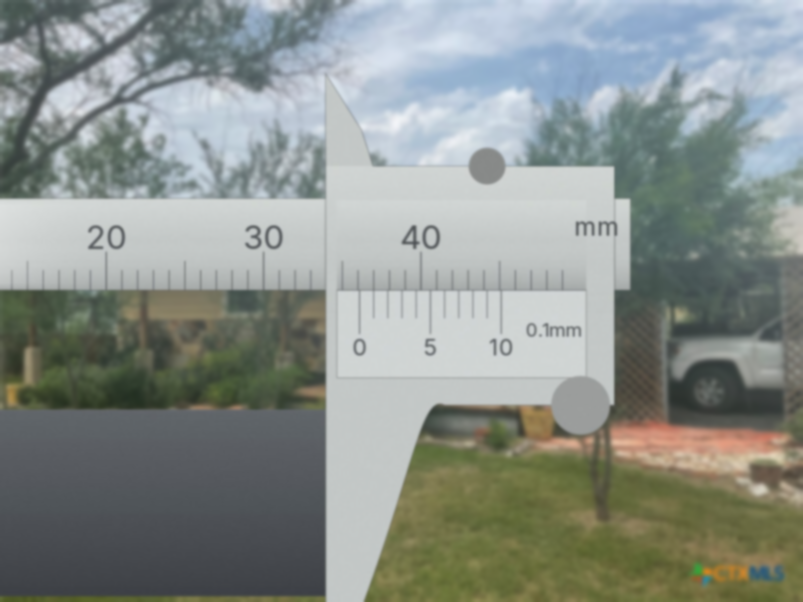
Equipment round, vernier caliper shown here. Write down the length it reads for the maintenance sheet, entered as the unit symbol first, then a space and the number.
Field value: mm 36.1
